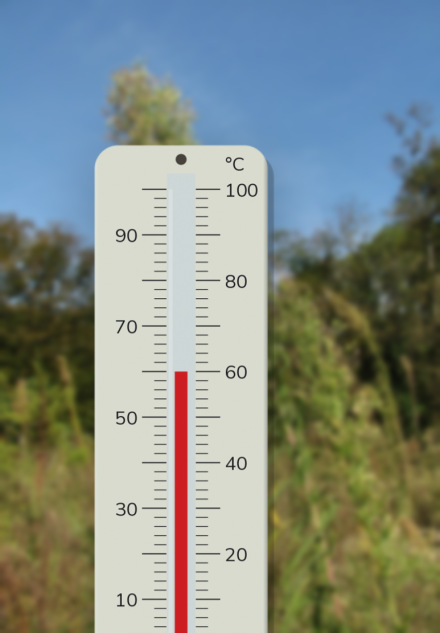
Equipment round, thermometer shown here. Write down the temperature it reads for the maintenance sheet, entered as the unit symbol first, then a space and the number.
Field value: °C 60
